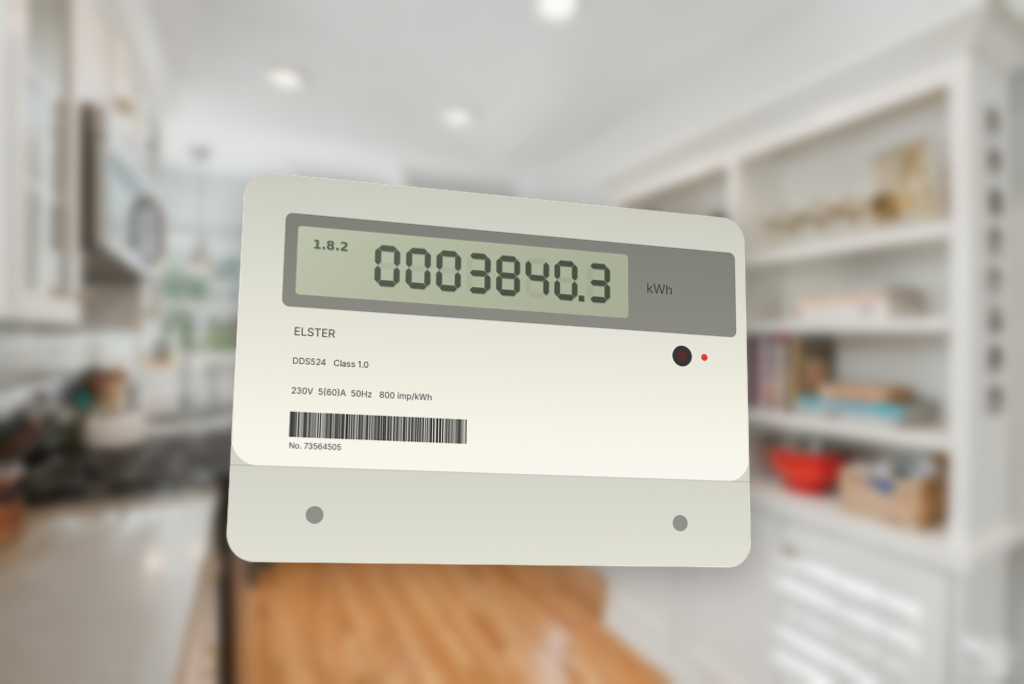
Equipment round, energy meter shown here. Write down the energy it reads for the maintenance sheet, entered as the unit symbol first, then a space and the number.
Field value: kWh 3840.3
